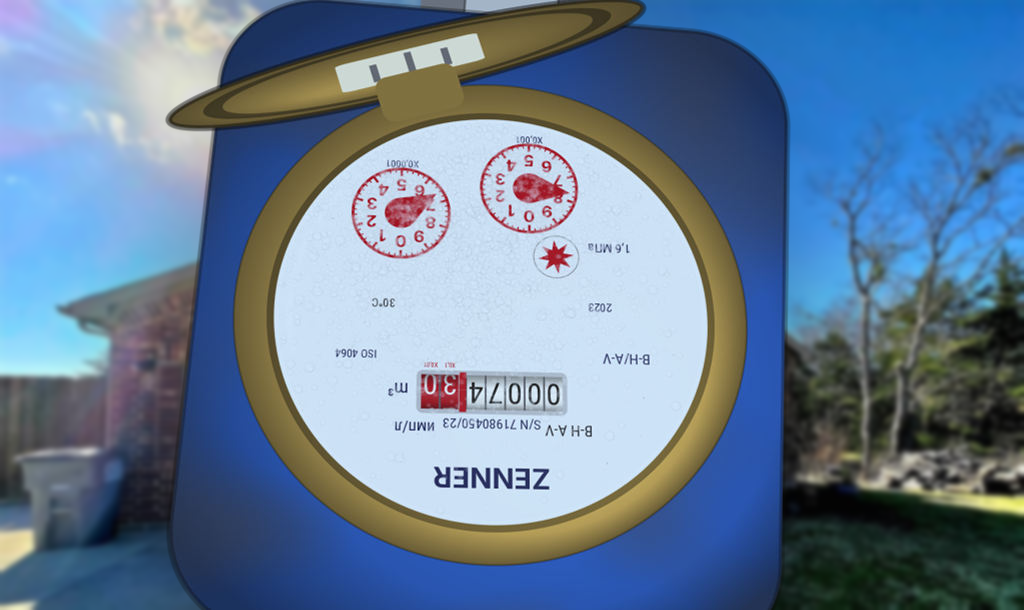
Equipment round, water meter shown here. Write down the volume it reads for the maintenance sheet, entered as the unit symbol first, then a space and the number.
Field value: m³ 74.2976
